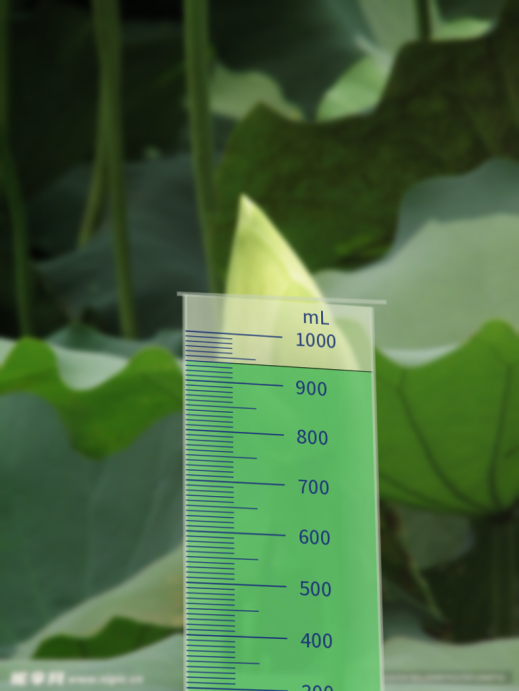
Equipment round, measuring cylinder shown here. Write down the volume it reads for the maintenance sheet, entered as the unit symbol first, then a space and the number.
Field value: mL 940
